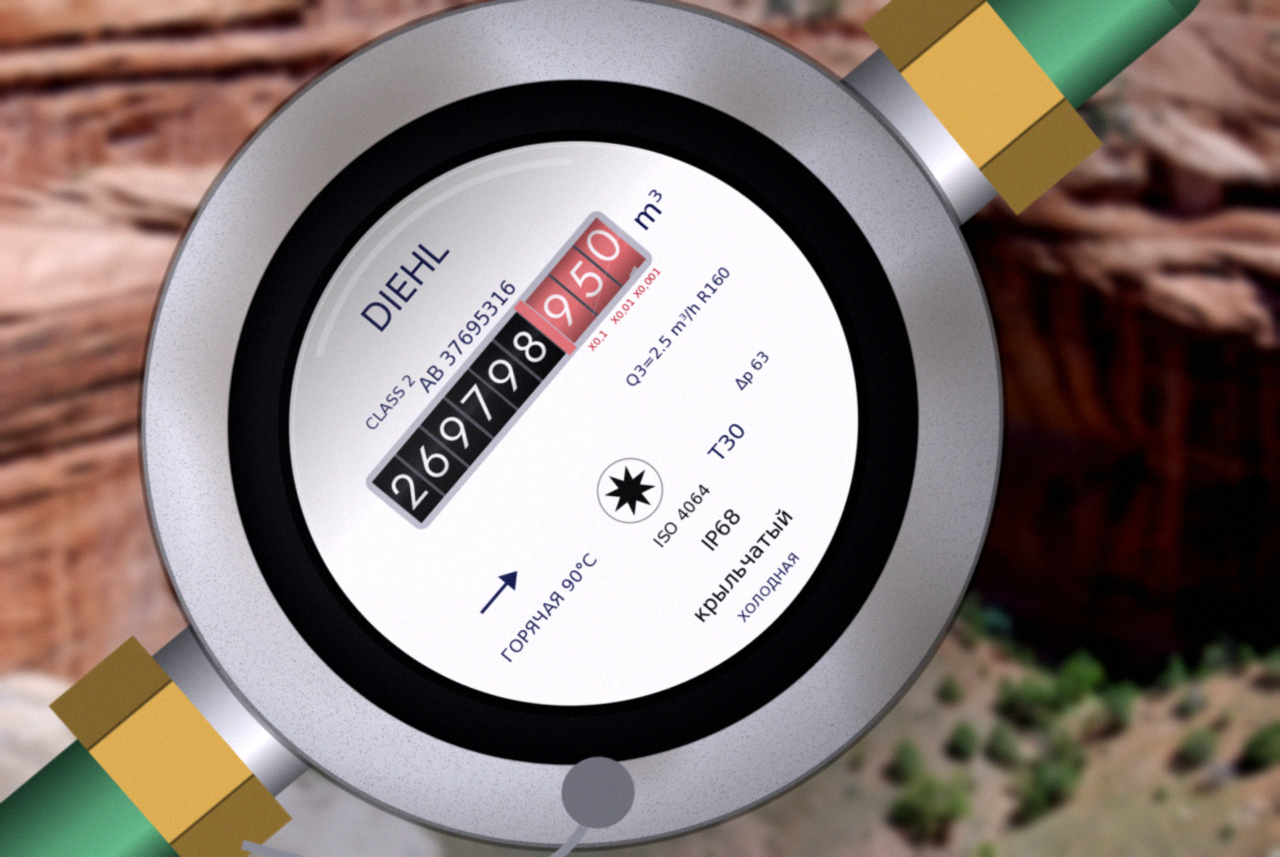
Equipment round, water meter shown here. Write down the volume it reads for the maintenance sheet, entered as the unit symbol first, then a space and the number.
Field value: m³ 269798.950
